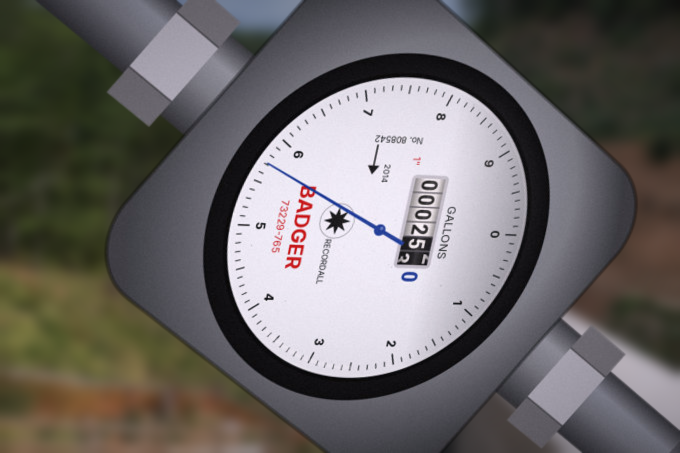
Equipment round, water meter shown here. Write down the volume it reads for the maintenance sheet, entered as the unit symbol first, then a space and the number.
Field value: gal 2525.7
